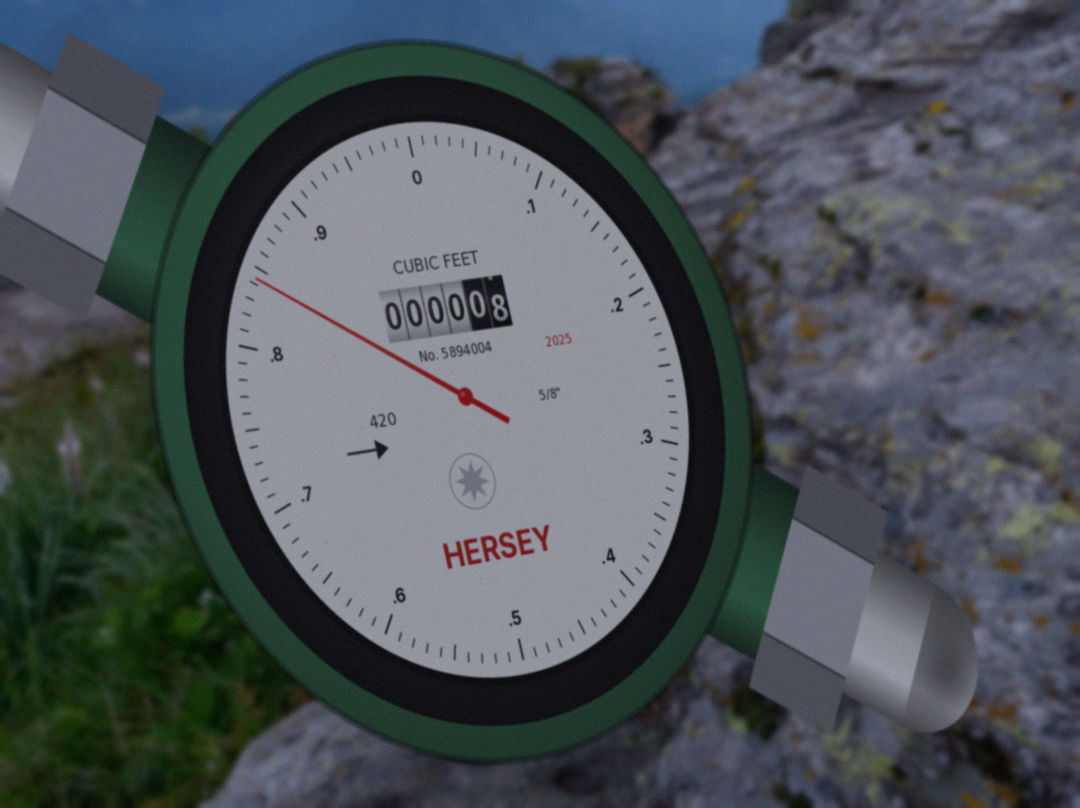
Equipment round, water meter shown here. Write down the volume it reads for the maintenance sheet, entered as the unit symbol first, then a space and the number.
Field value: ft³ 7.84
